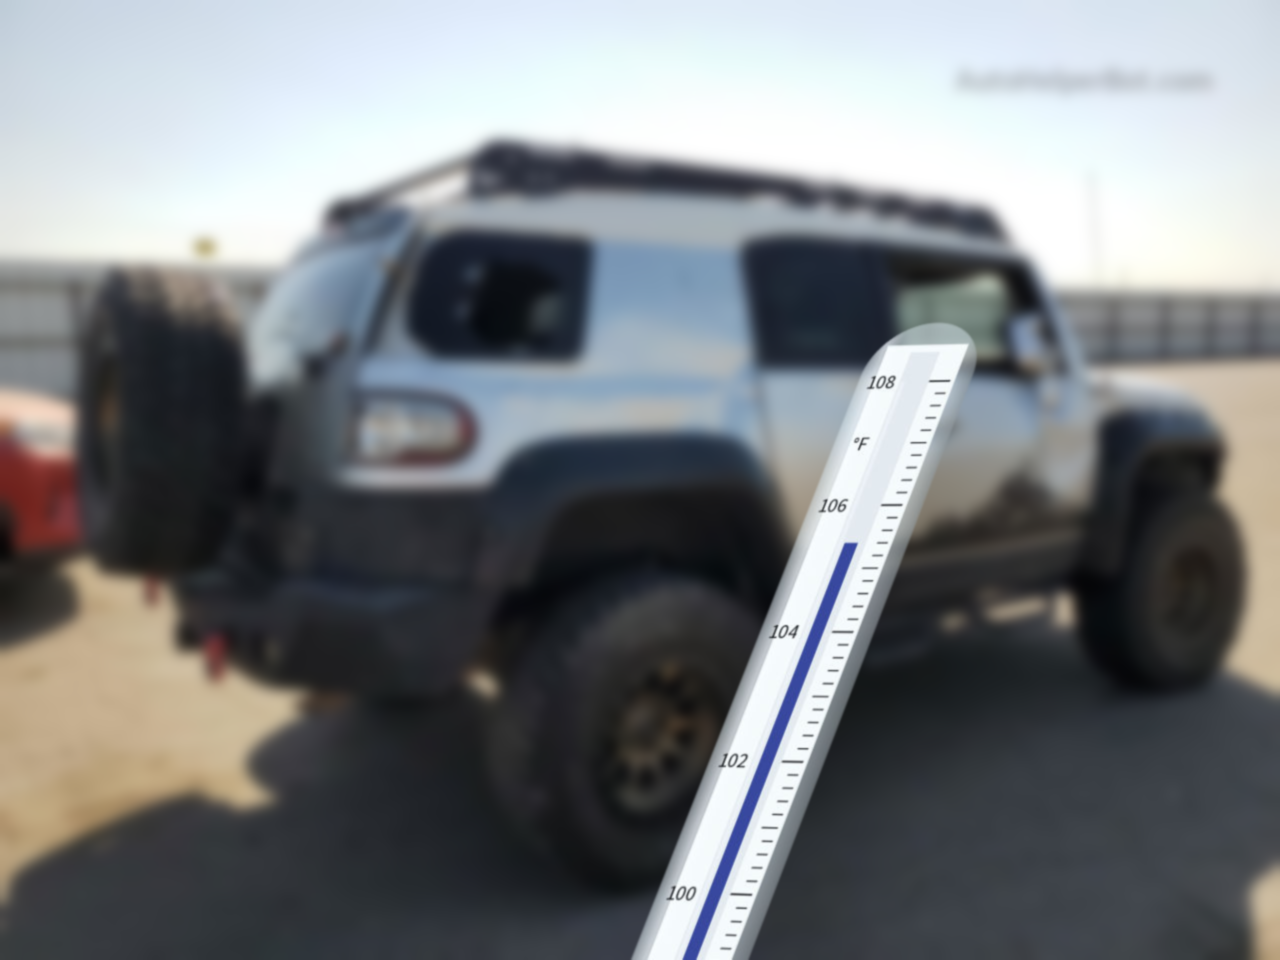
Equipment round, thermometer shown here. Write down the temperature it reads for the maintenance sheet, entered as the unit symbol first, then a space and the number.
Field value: °F 105.4
